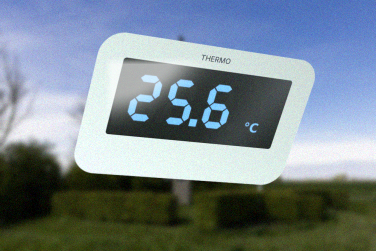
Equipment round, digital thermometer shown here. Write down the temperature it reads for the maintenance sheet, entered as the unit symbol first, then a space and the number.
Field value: °C 25.6
